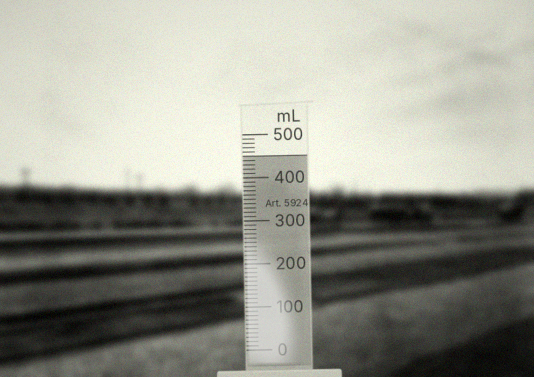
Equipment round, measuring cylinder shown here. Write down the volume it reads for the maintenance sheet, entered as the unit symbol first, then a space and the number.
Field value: mL 450
